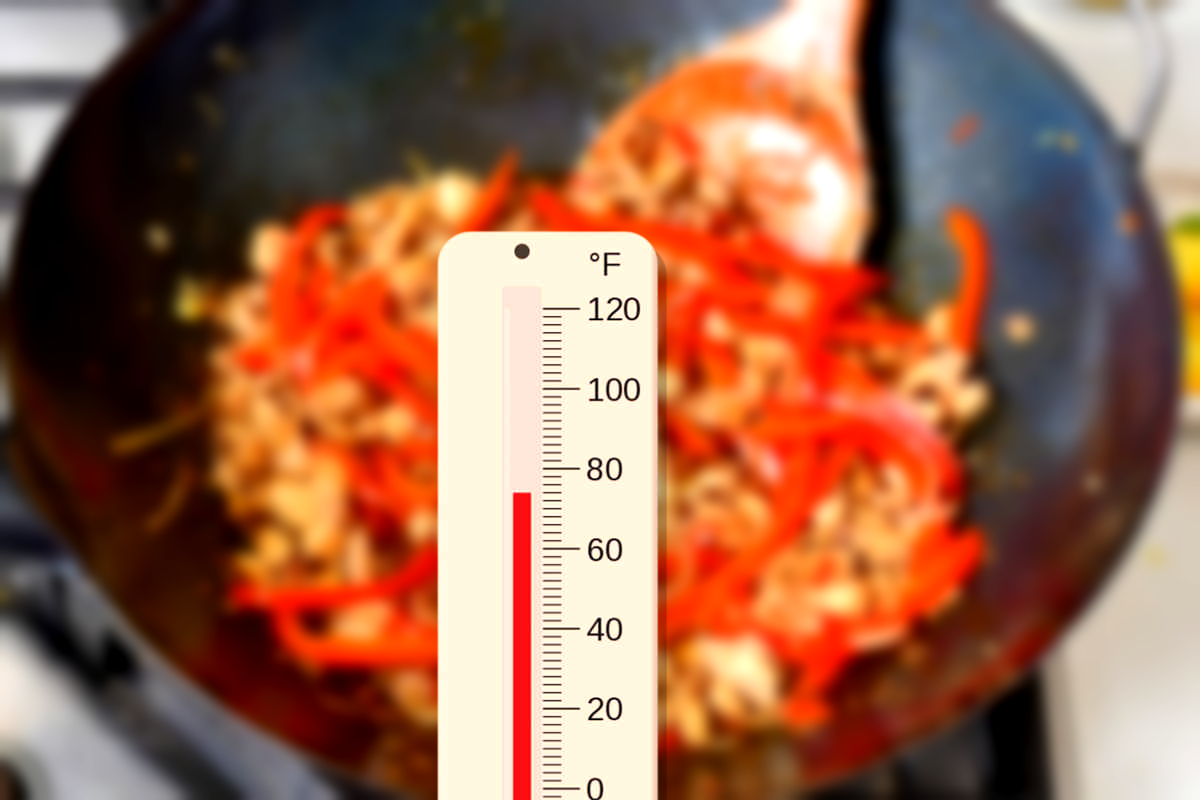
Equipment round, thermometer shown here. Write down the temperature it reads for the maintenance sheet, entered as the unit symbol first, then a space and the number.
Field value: °F 74
